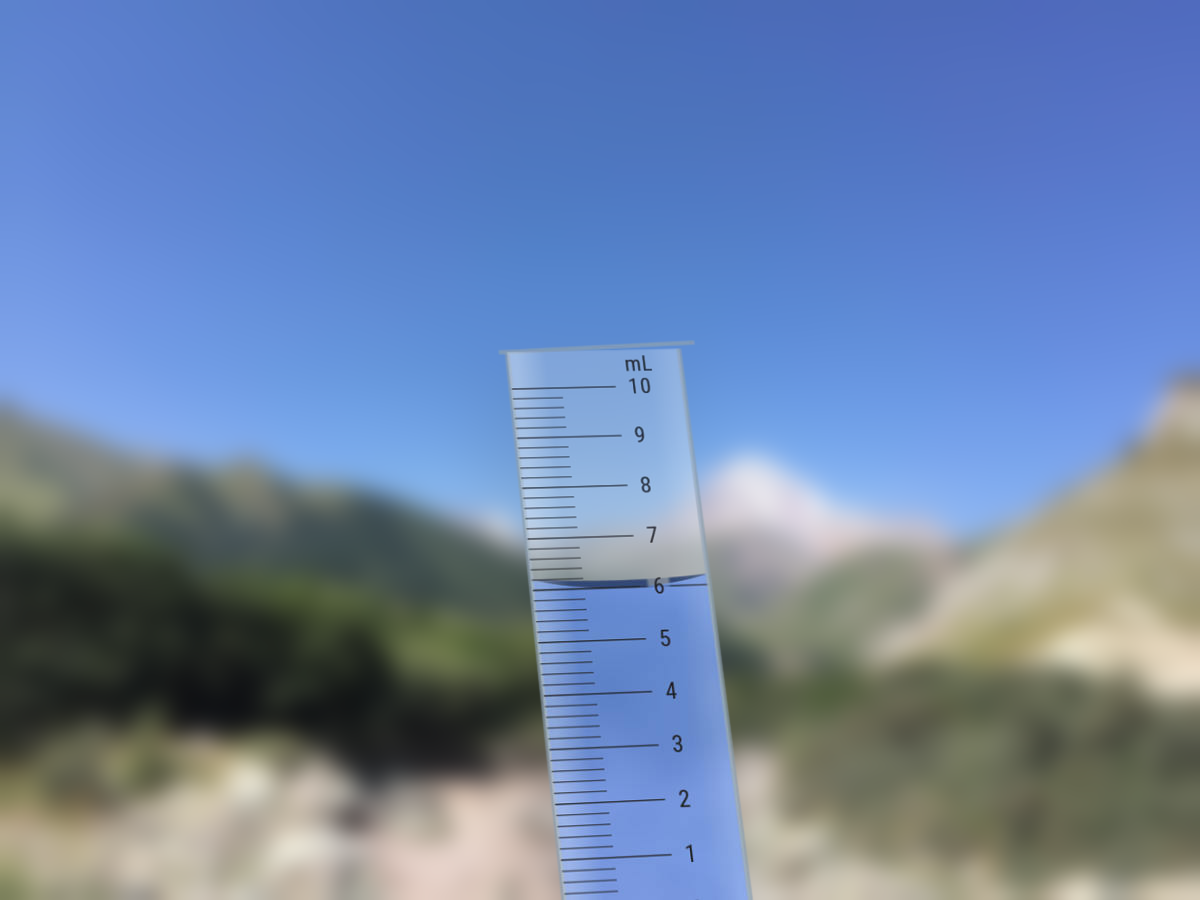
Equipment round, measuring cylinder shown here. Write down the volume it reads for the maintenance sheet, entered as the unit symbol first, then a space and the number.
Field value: mL 6
